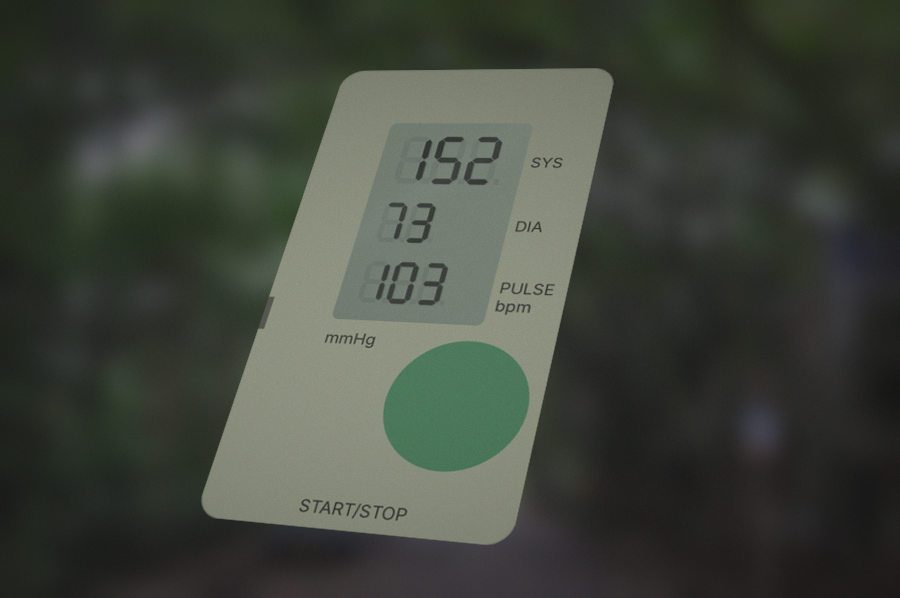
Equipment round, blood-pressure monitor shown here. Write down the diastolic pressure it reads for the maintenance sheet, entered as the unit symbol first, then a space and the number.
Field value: mmHg 73
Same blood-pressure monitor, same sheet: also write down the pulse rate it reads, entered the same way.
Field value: bpm 103
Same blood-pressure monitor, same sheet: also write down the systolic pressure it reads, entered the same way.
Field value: mmHg 152
